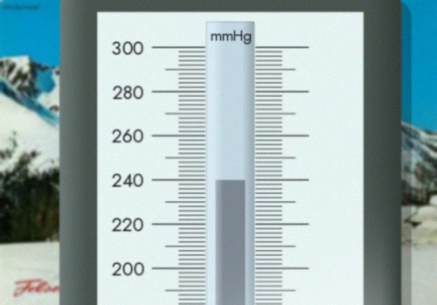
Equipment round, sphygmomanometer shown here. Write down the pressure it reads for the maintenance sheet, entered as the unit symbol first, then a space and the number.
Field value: mmHg 240
